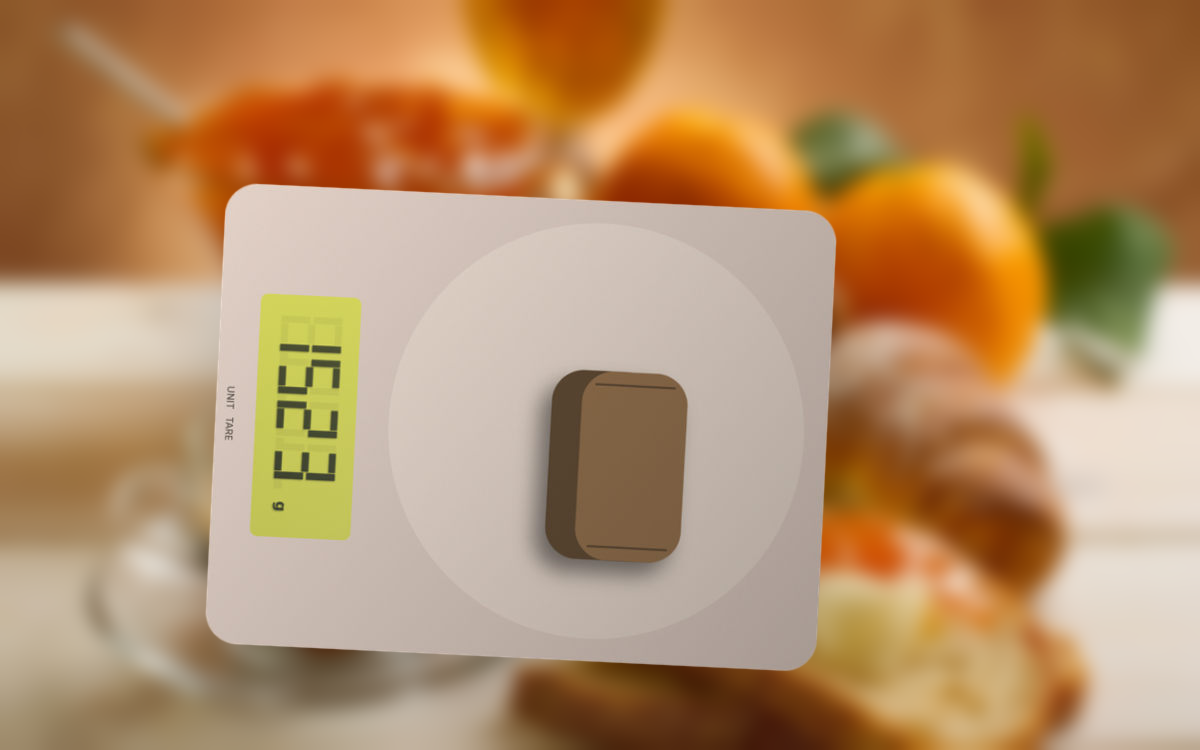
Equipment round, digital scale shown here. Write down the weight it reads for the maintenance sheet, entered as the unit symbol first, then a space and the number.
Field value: g 1523
